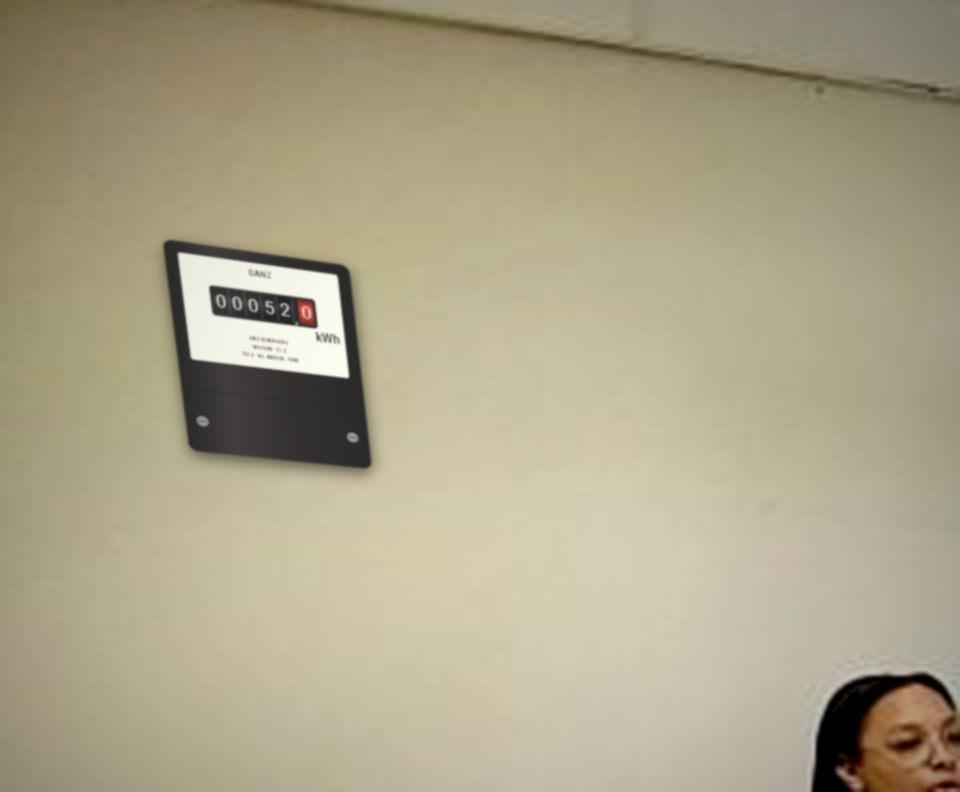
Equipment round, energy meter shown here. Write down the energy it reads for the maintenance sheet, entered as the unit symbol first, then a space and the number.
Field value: kWh 52.0
